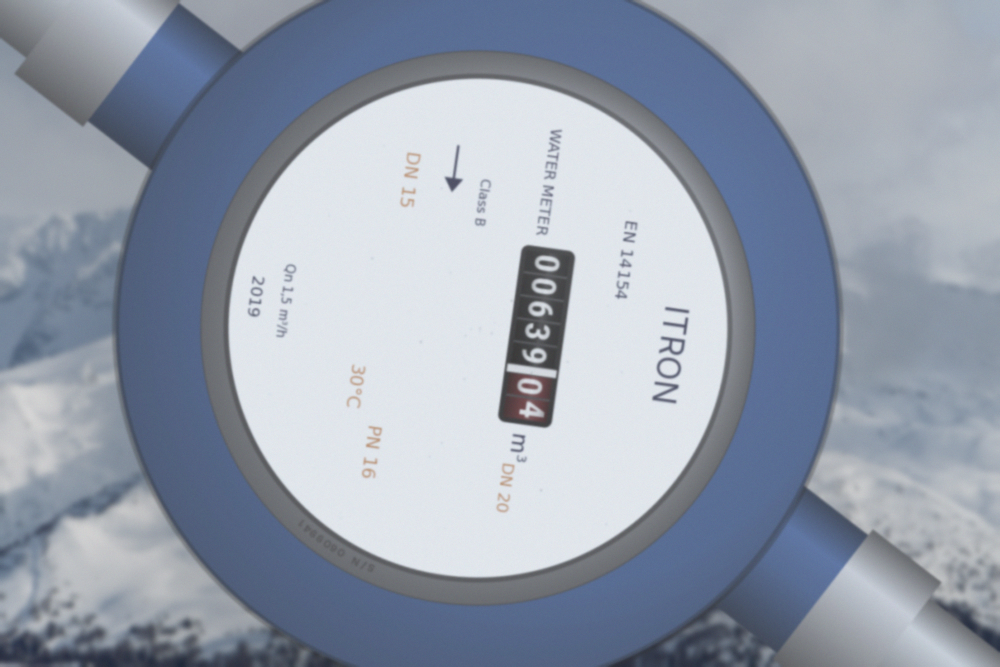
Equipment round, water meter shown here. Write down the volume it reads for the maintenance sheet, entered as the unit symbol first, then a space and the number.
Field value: m³ 639.04
